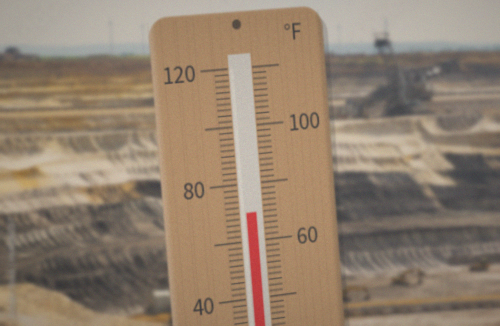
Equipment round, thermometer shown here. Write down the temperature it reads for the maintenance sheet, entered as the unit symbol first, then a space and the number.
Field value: °F 70
